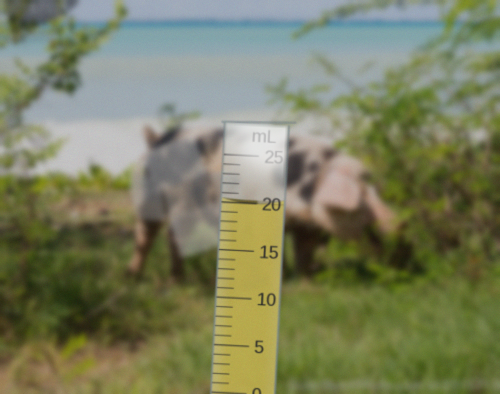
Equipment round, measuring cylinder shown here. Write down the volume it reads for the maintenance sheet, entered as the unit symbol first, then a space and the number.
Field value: mL 20
